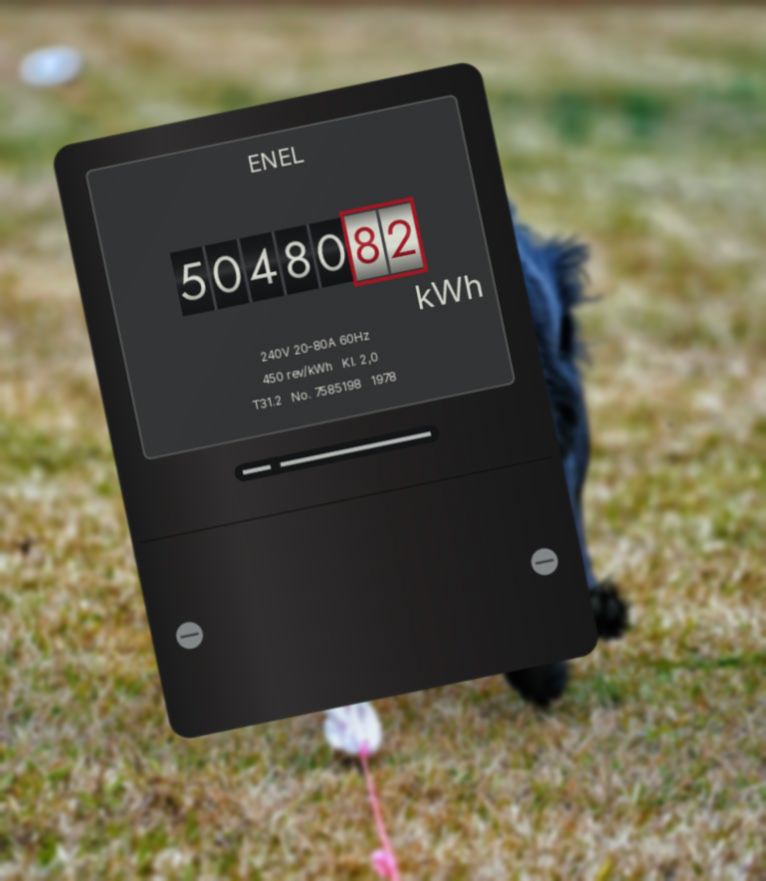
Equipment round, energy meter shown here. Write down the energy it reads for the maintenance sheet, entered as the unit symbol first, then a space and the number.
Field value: kWh 50480.82
